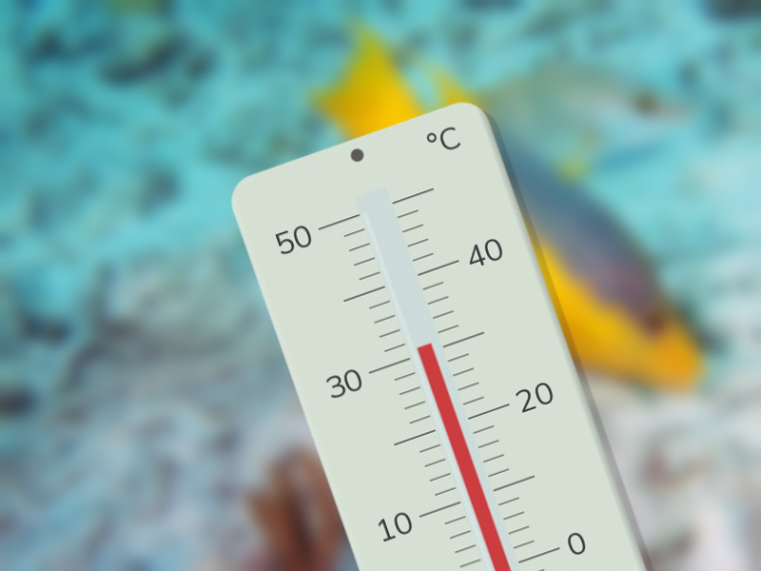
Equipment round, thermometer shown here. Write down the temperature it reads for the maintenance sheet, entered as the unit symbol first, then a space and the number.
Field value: °C 31
